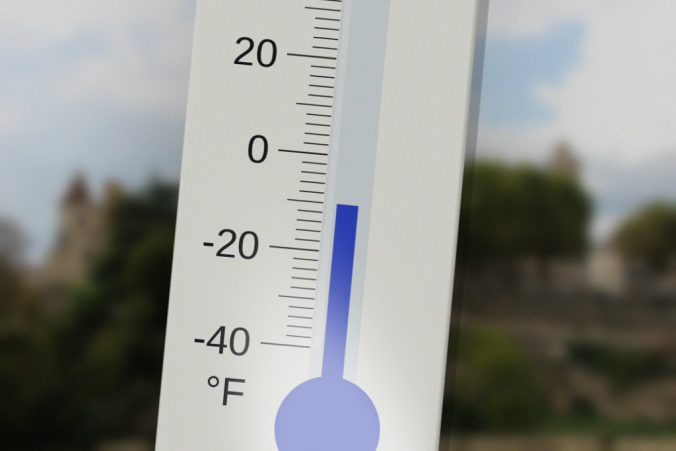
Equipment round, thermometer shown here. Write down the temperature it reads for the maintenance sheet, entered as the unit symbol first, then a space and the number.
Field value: °F -10
